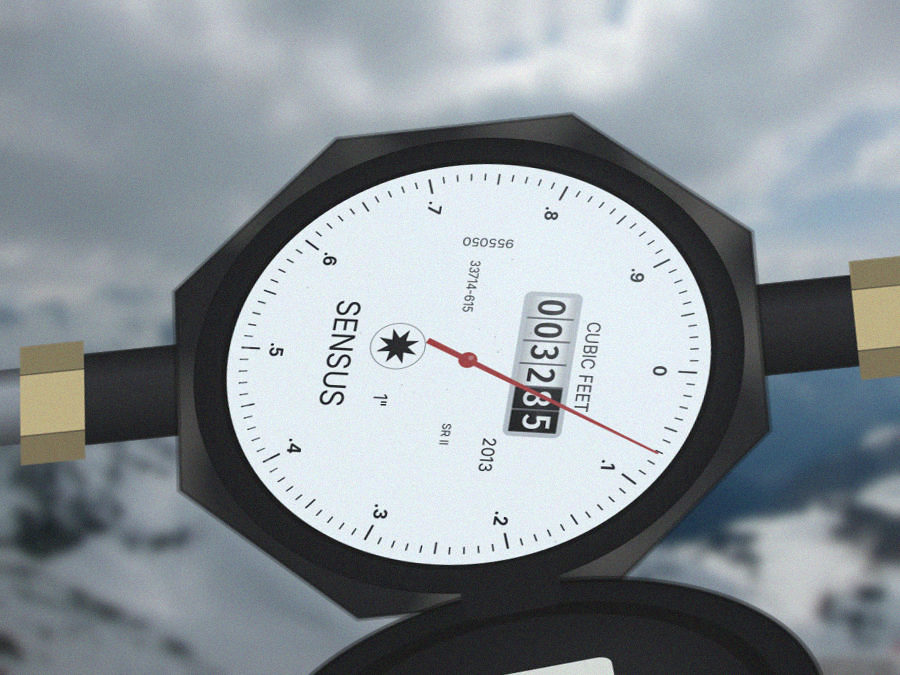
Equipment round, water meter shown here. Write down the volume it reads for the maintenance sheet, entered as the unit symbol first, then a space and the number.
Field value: ft³ 3285.07
